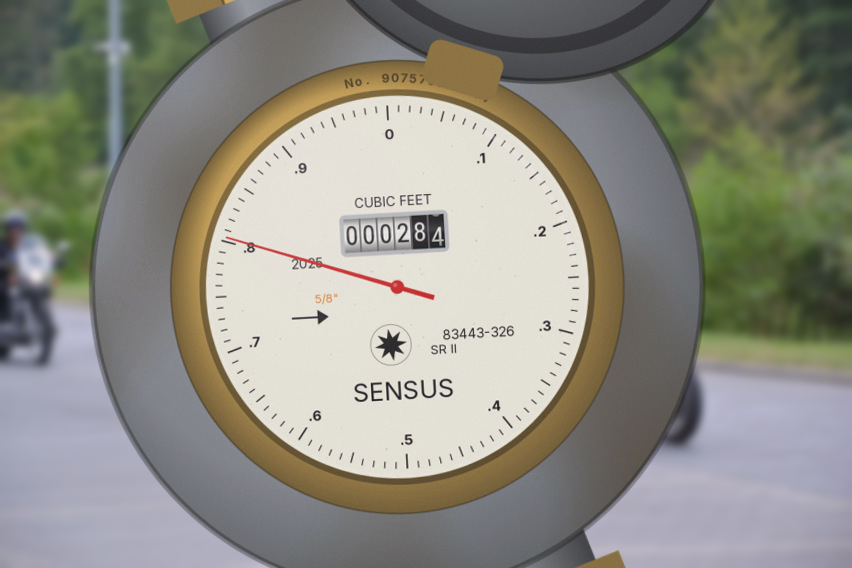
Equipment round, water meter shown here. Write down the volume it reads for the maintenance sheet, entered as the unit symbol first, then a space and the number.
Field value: ft³ 283.80
